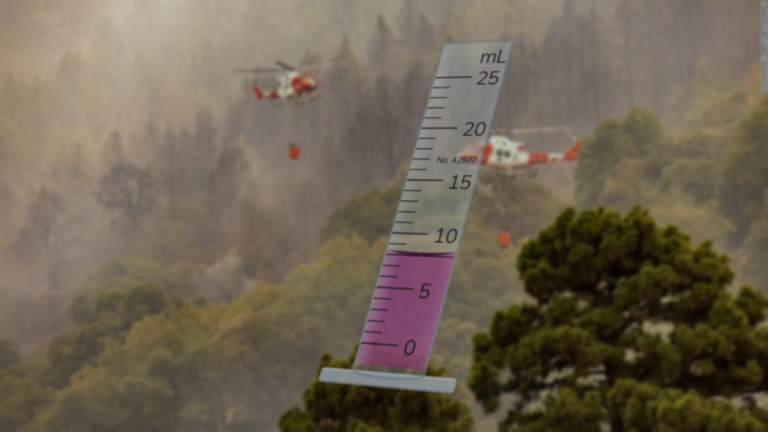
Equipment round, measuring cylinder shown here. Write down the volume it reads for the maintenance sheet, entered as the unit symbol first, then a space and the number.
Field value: mL 8
